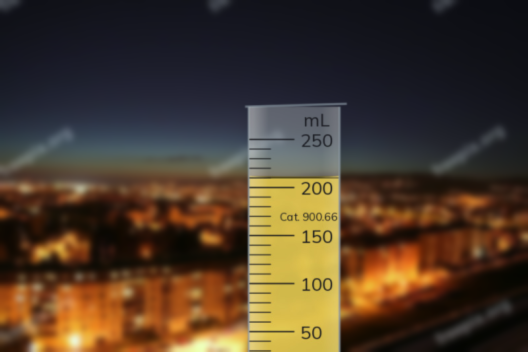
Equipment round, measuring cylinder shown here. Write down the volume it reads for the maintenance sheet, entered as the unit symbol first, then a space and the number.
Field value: mL 210
